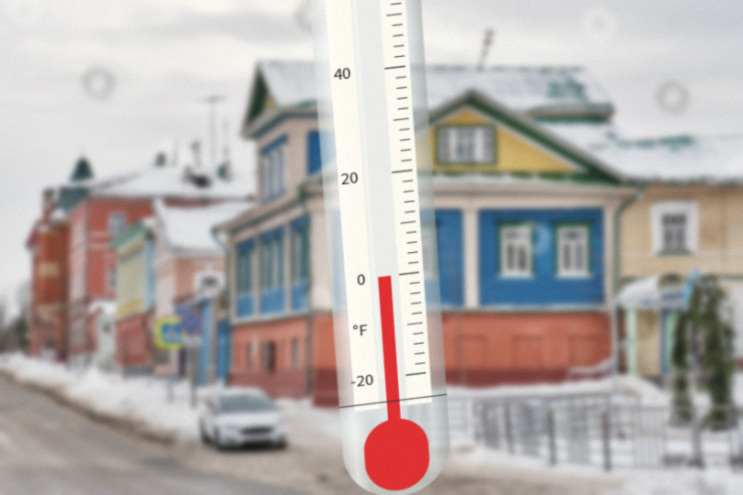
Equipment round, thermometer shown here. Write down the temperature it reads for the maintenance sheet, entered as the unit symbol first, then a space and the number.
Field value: °F 0
